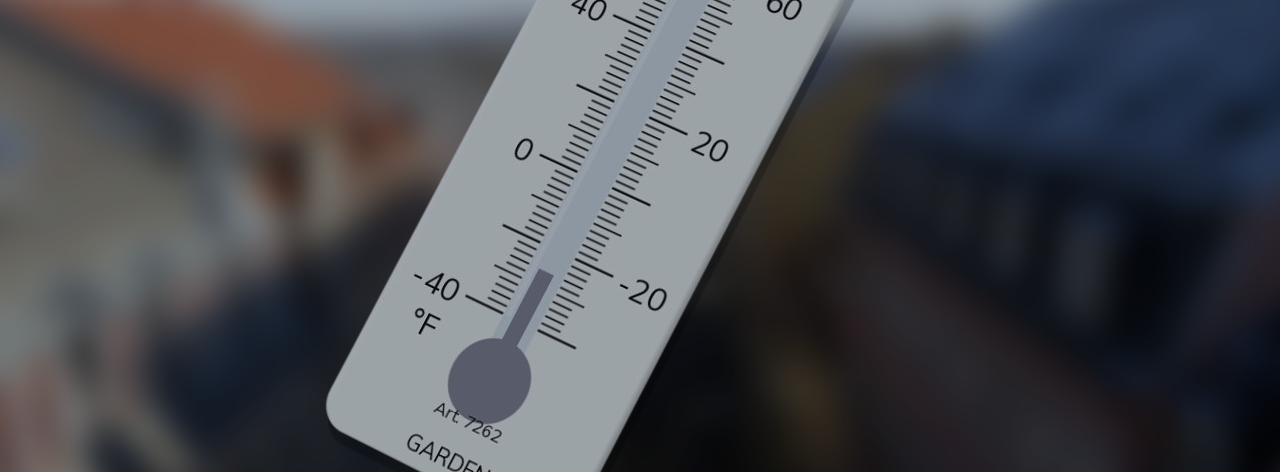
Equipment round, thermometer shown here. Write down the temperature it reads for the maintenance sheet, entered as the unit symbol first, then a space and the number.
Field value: °F -26
